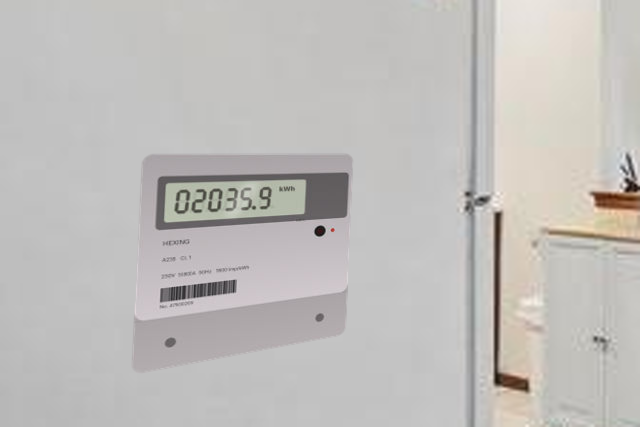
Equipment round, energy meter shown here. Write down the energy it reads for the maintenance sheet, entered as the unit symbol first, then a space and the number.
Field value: kWh 2035.9
